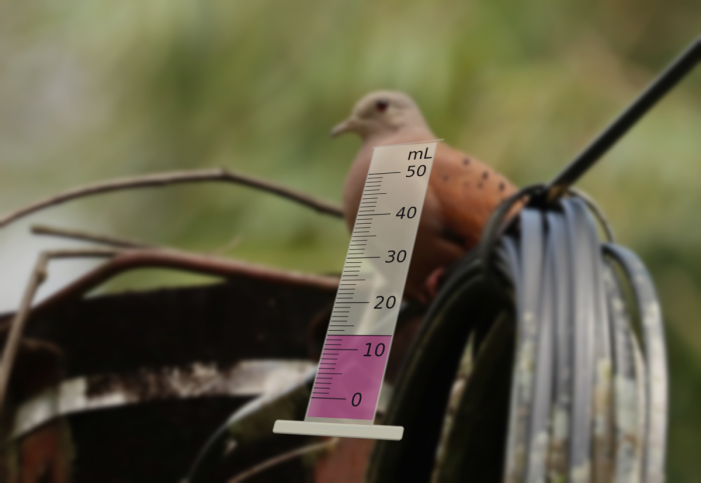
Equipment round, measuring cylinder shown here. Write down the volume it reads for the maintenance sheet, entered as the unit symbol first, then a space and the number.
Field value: mL 13
